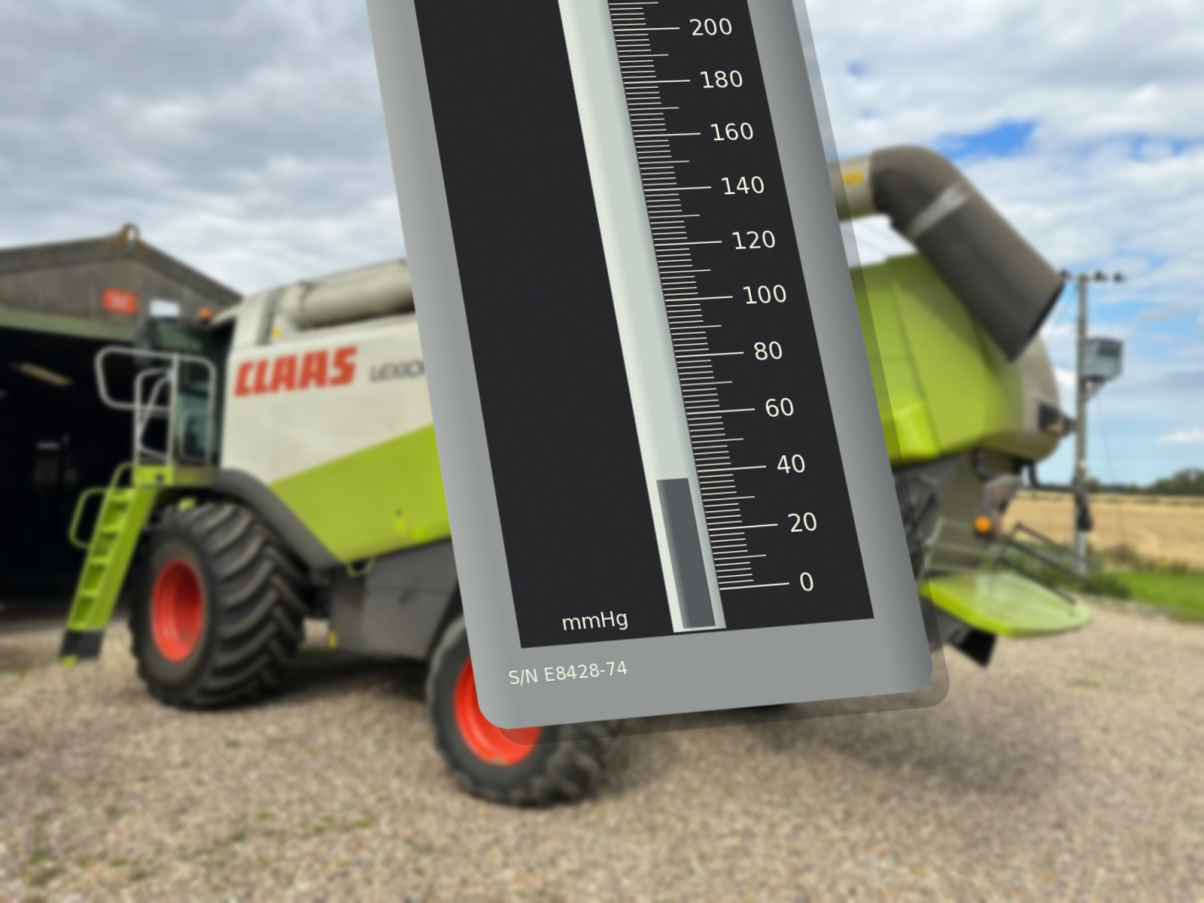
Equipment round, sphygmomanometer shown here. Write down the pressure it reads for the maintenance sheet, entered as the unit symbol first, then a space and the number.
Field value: mmHg 38
